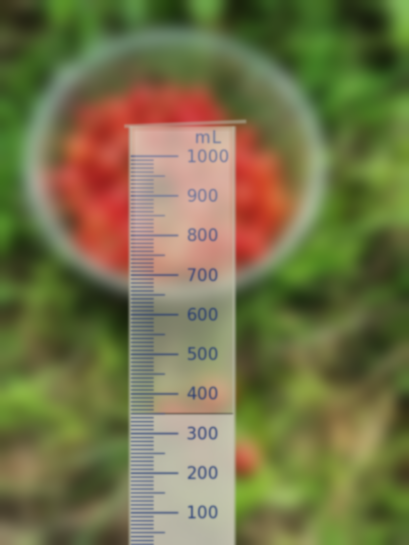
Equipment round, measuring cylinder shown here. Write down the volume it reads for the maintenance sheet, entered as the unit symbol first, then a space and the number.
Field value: mL 350
